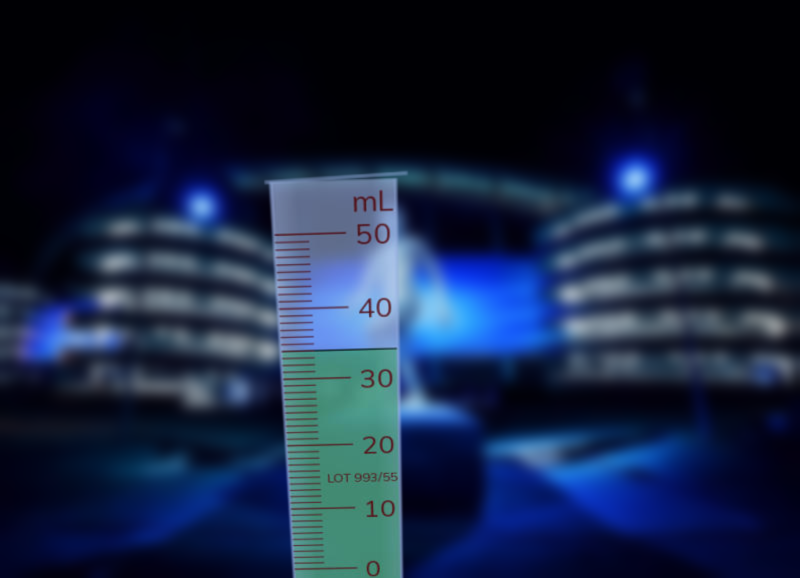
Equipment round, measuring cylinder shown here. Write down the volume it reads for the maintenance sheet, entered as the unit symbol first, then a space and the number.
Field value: mL 34
